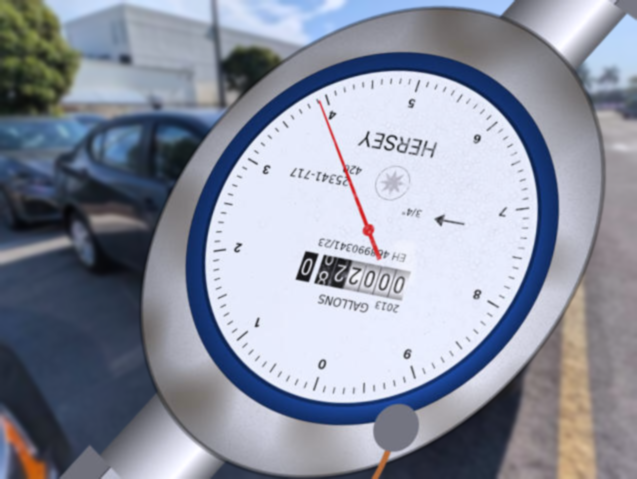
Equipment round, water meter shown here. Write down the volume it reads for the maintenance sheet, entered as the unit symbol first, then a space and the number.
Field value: gal 2283.9
